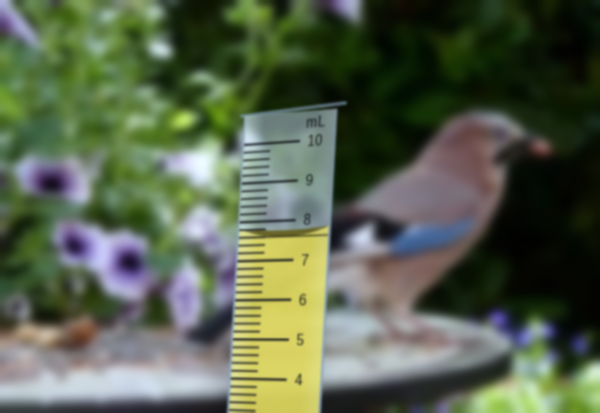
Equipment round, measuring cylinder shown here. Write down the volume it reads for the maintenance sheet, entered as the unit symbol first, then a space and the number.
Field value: mL 7.6
